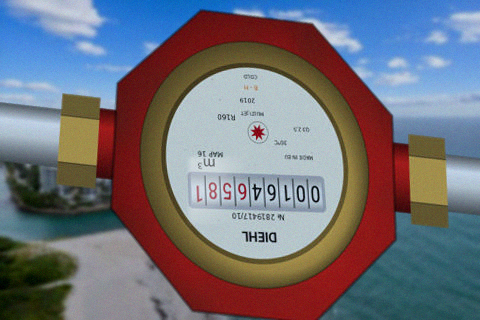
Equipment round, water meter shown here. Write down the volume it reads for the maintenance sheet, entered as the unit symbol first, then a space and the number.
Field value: m³ 164.6581
